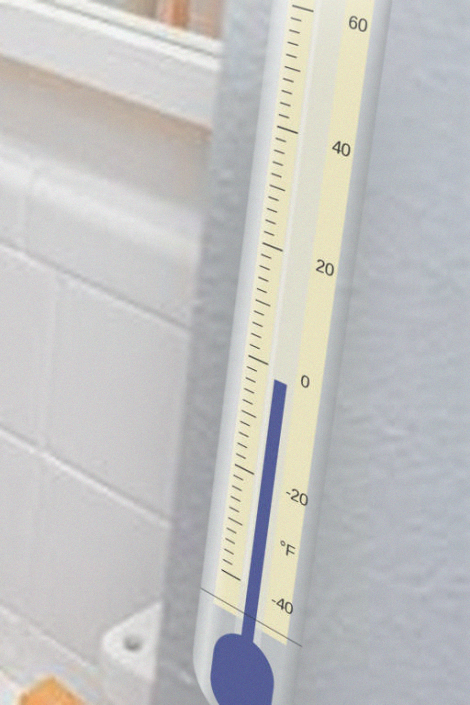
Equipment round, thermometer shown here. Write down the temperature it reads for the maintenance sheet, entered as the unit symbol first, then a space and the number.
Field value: °F -2
